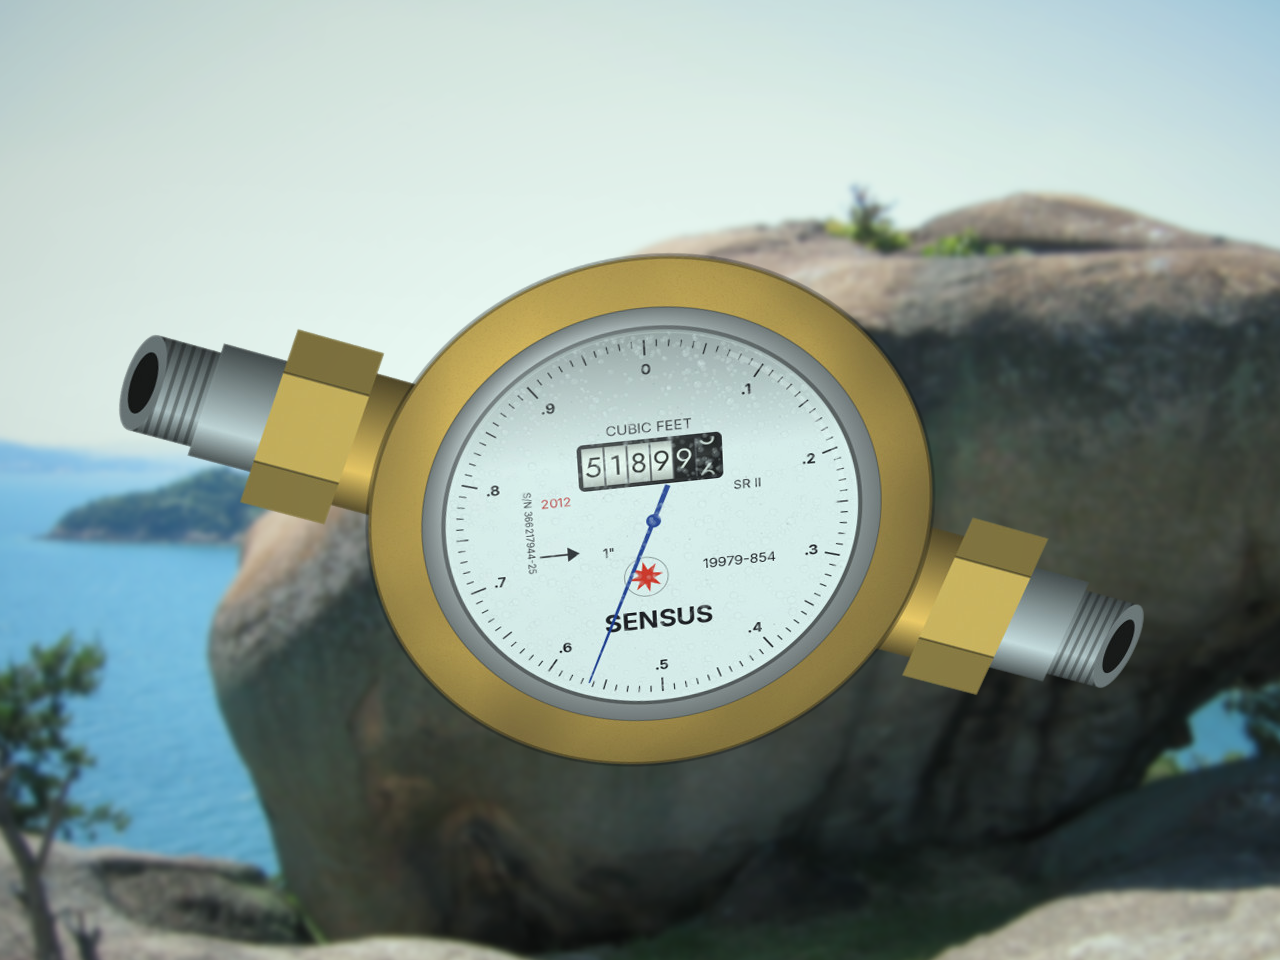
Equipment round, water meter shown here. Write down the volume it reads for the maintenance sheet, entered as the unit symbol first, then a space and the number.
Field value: ft³ 518995.56
